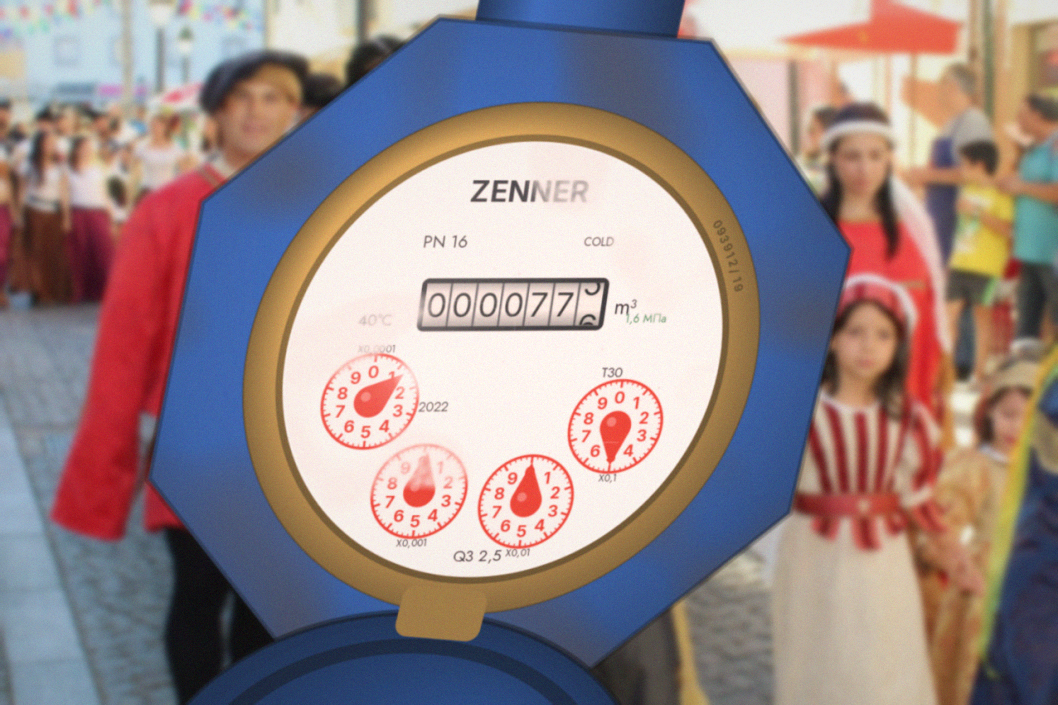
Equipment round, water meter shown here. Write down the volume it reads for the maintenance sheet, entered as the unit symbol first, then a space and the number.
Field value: m³ 775.5001
